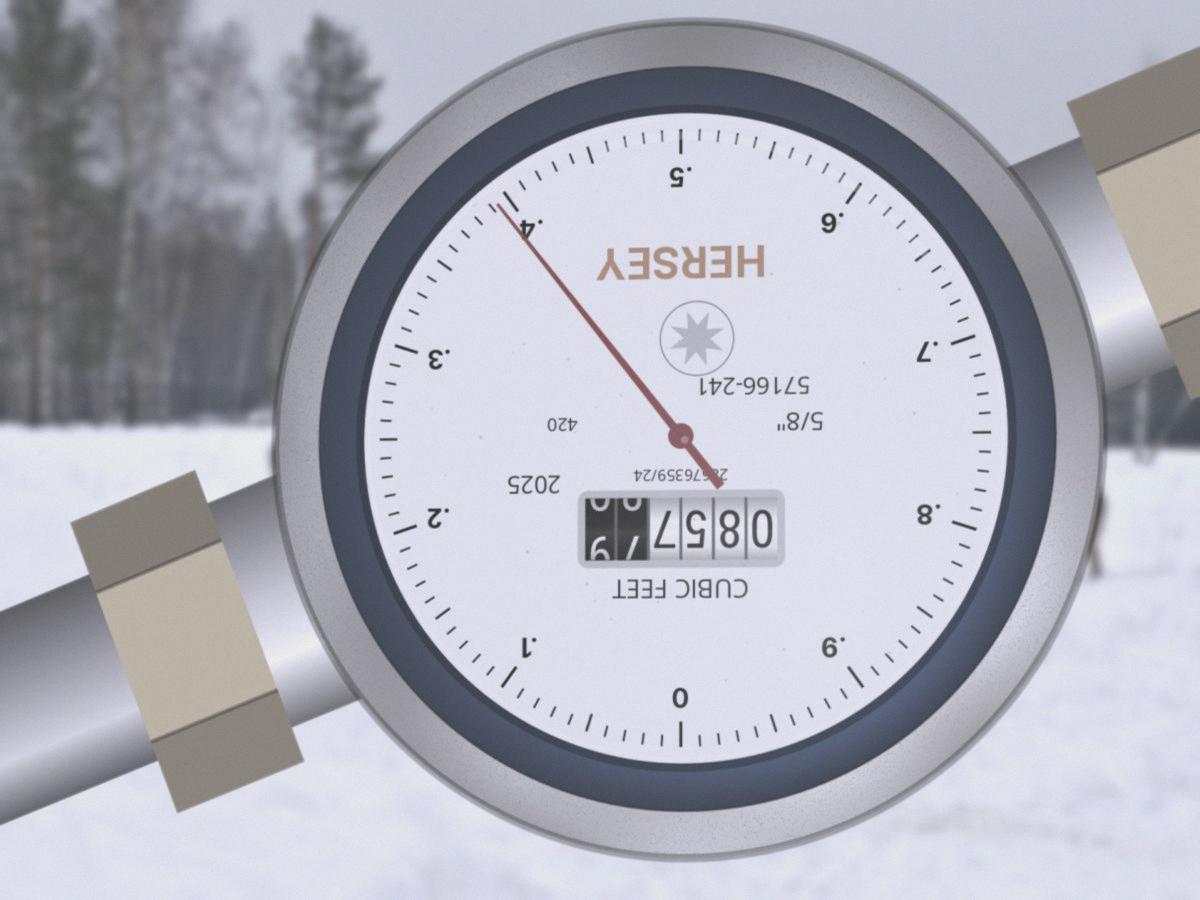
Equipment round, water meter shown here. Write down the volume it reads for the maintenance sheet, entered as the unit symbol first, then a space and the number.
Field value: ft³ 85779.39
